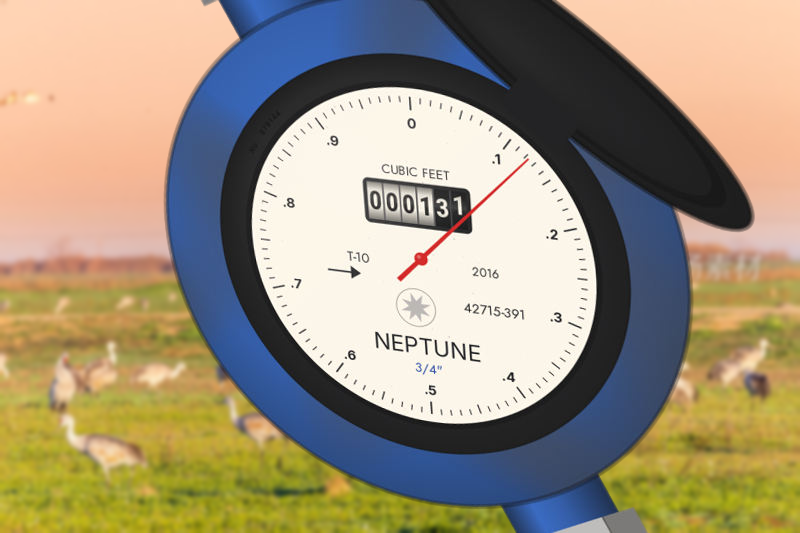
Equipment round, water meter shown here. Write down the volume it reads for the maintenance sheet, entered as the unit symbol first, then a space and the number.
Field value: ft³ 131.12
